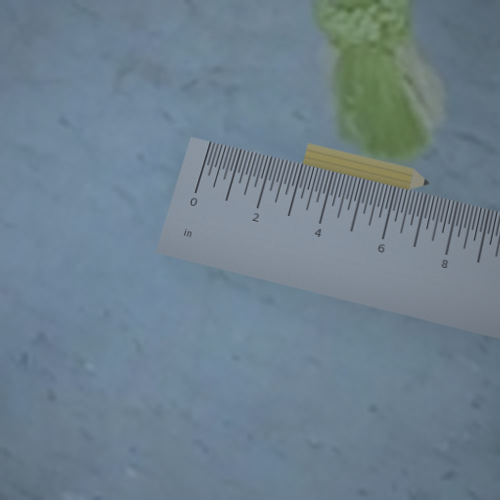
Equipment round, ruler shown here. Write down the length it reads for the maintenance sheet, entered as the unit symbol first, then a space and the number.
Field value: in 4
